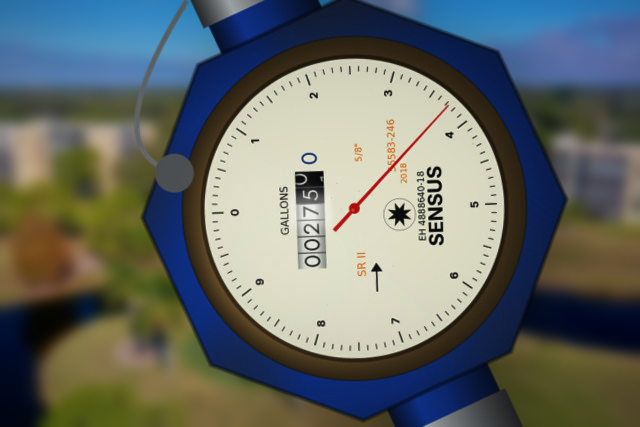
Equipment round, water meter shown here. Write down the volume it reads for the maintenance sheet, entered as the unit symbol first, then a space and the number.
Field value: gal 27503.7
